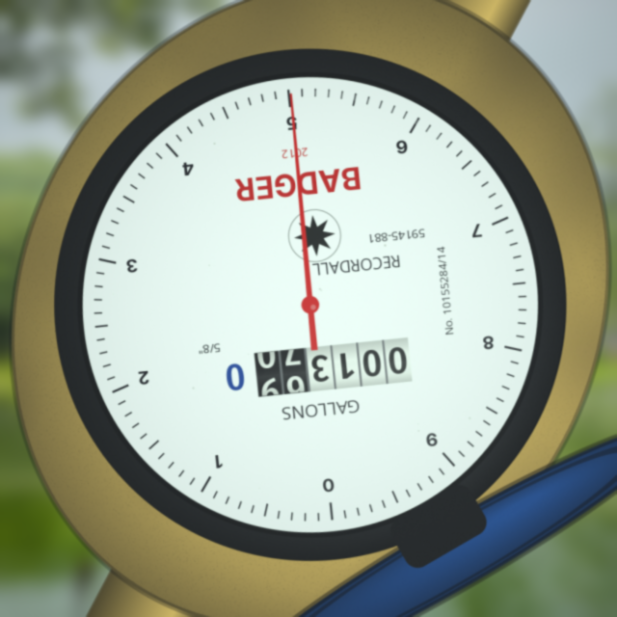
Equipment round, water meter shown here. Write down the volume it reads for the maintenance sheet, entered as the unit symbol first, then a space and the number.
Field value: gal 13695.0
